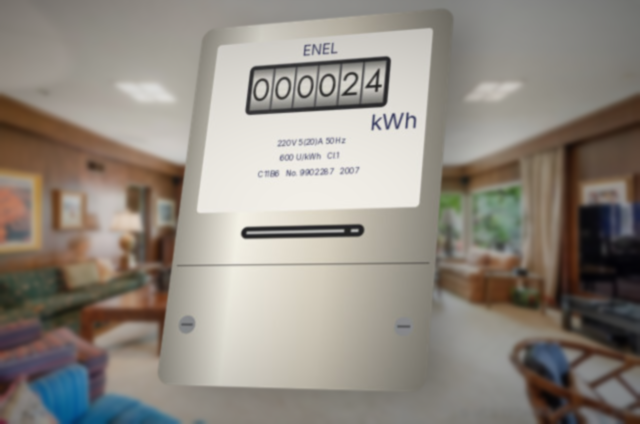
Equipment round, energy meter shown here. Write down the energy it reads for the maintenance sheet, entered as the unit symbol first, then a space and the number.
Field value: kWh 24
